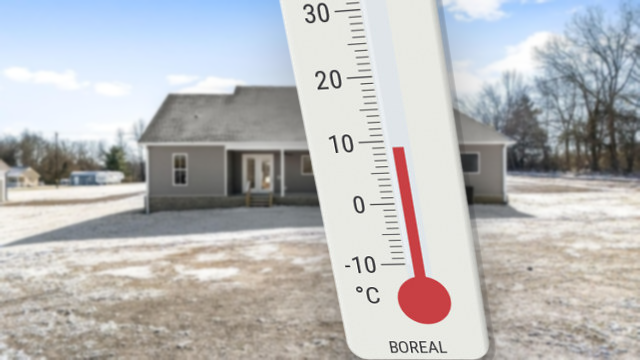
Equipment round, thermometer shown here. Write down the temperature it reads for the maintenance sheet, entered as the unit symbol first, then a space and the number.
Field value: °C 9
